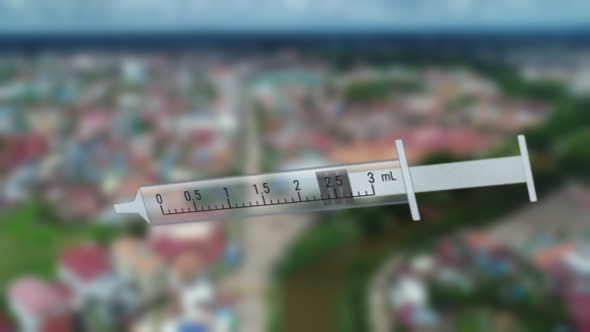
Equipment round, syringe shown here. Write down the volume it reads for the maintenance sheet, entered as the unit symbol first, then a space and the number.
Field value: mL 2.3
